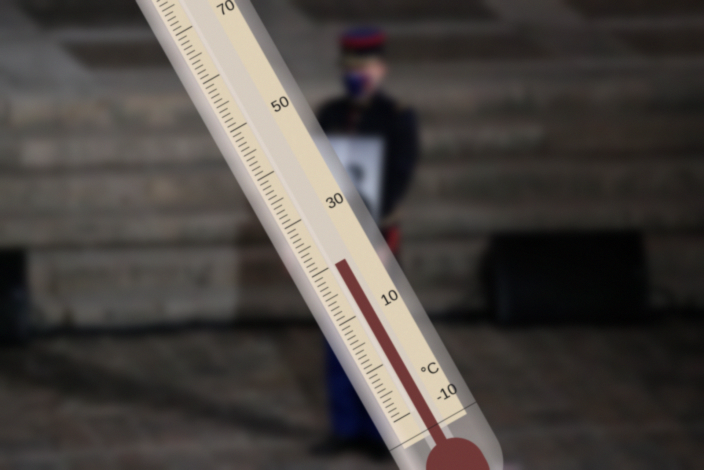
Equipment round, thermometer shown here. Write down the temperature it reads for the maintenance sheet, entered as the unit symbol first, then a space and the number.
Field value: °C 20
